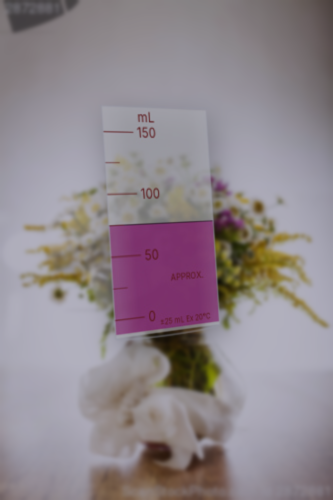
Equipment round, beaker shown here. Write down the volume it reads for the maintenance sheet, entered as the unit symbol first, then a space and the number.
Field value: mL 75
